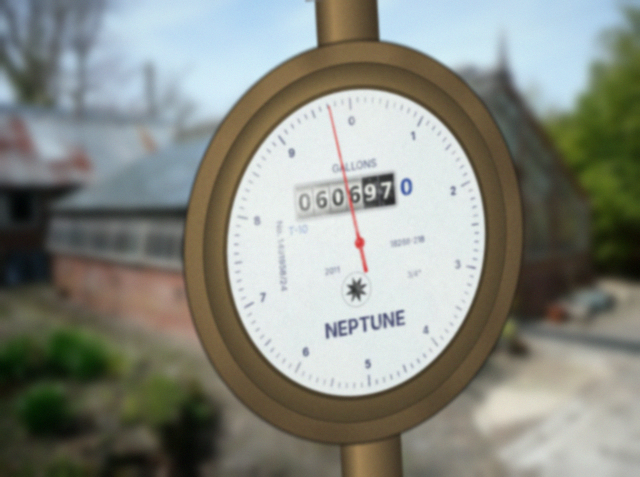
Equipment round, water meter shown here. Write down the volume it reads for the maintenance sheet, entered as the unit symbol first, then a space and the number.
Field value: gal 606969.7
